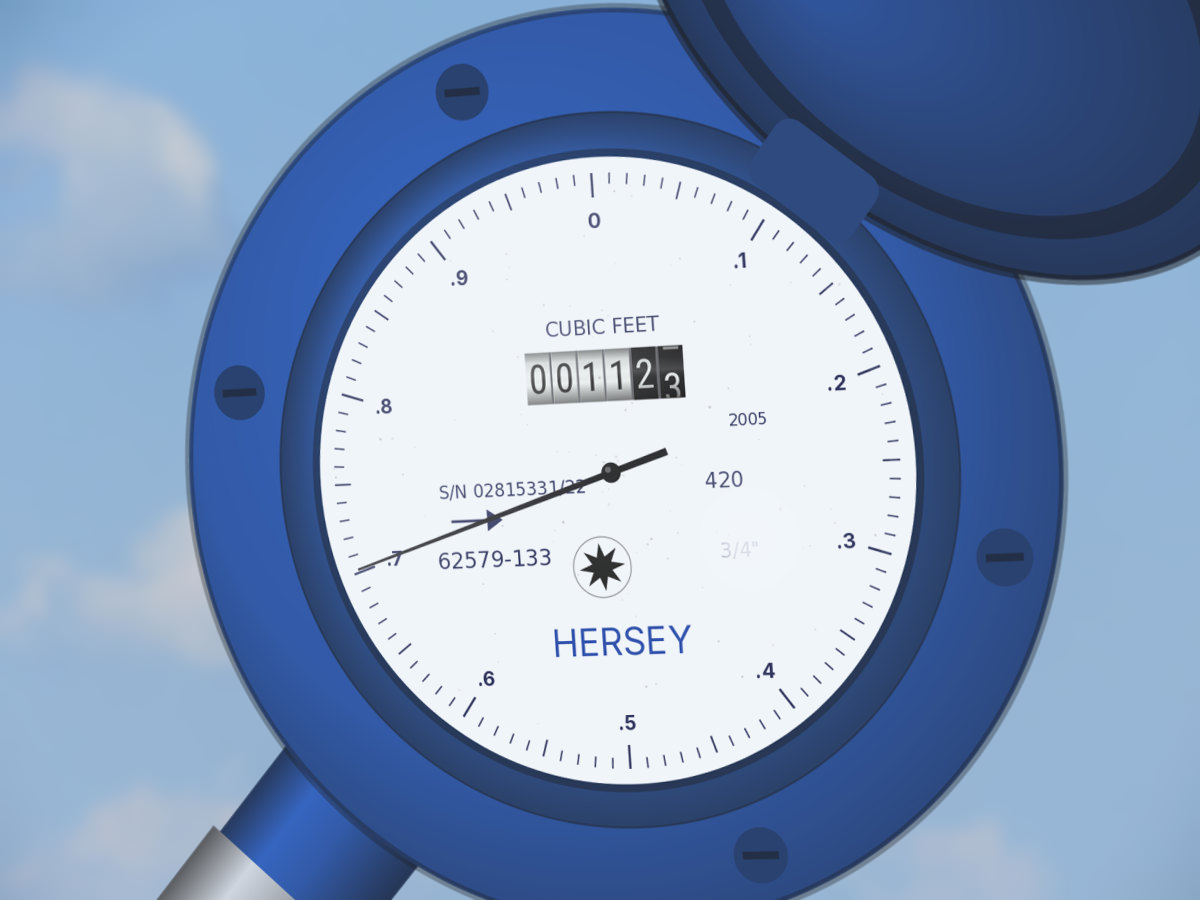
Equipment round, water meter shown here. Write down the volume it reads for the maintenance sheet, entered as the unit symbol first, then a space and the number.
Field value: ft³ 1122.70
